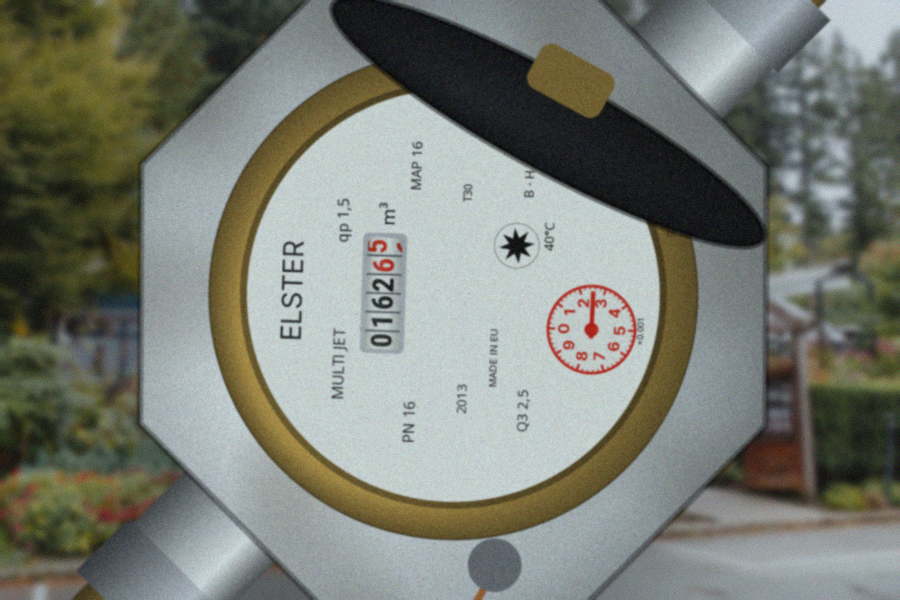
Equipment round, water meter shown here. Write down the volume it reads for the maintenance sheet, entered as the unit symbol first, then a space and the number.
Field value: m³ 162.652
